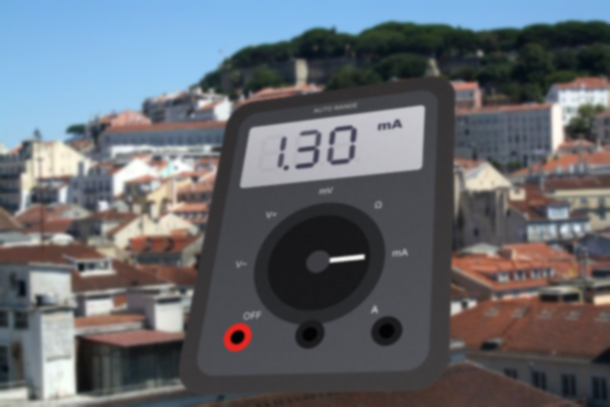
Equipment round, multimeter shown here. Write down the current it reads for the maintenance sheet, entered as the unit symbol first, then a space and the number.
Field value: mA 1.30
